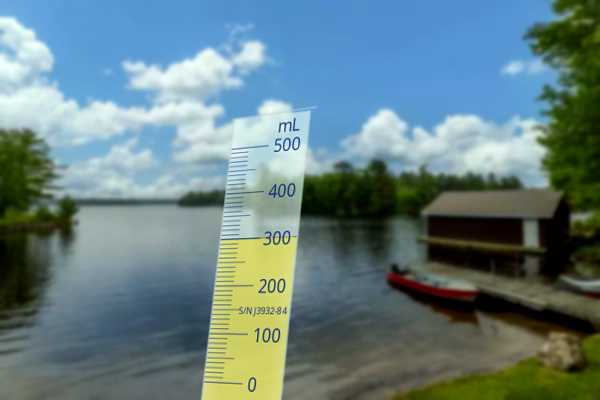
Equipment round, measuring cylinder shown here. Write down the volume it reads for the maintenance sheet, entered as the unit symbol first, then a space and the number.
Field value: mL 300
